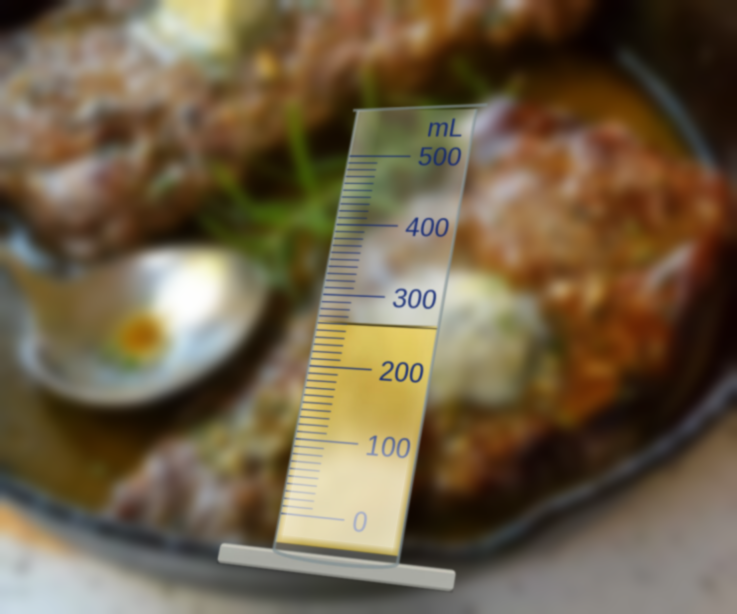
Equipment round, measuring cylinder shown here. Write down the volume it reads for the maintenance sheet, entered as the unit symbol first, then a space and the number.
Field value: mL 260
